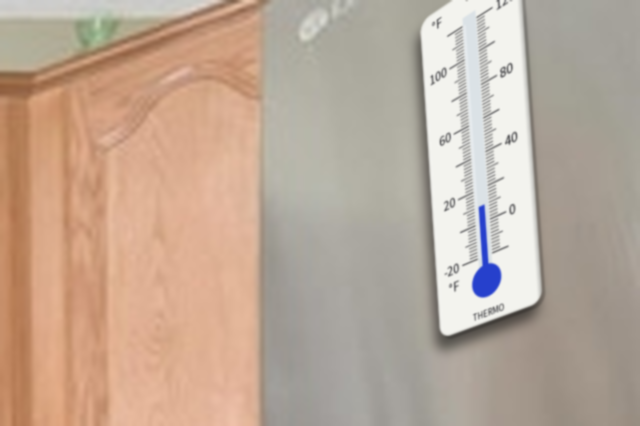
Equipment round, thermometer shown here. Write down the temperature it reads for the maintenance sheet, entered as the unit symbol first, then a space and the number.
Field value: °F 10
